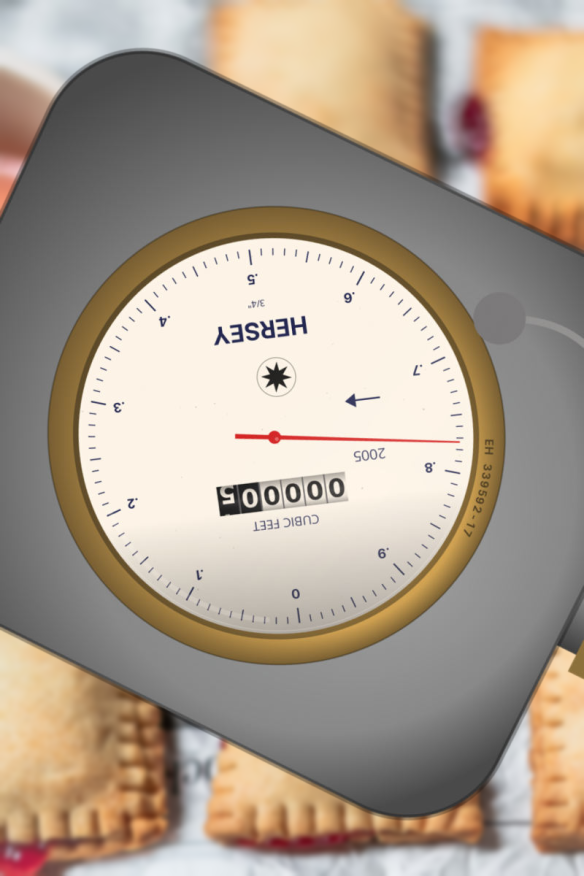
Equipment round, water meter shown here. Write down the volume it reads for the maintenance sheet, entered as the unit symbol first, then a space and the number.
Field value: ft³ 4.77
